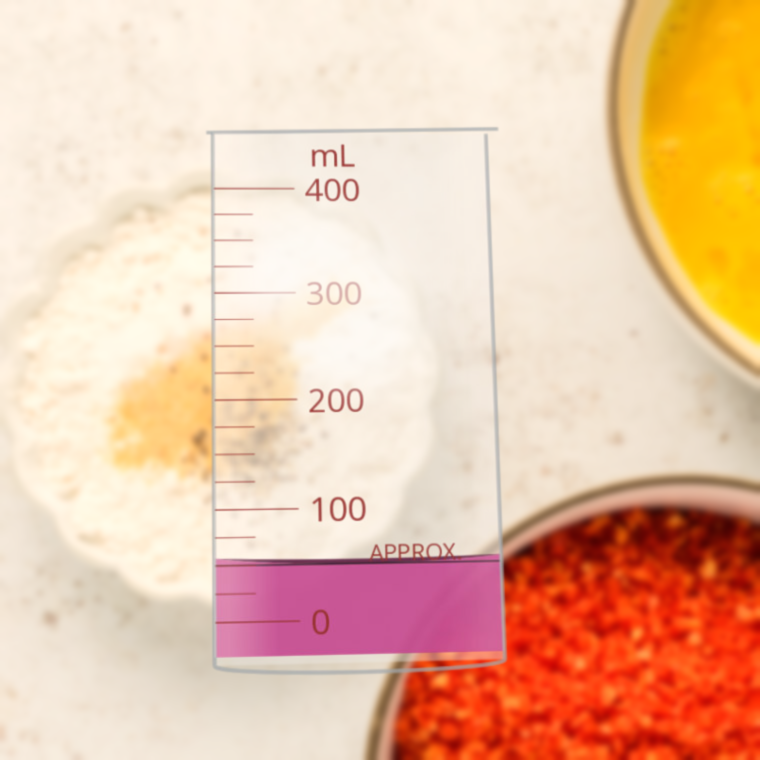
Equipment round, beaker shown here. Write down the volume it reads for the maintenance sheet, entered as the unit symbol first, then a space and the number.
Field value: mL 50
